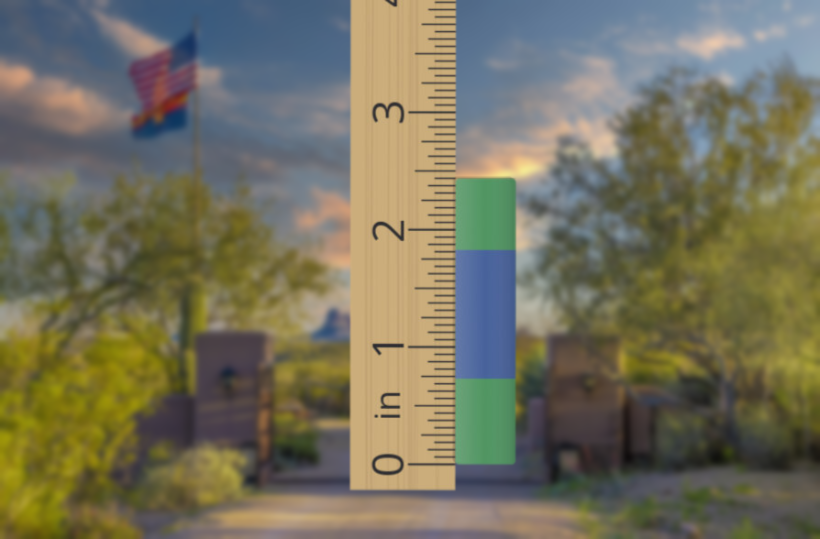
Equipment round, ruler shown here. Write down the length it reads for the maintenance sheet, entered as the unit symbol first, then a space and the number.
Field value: in 2.4375
